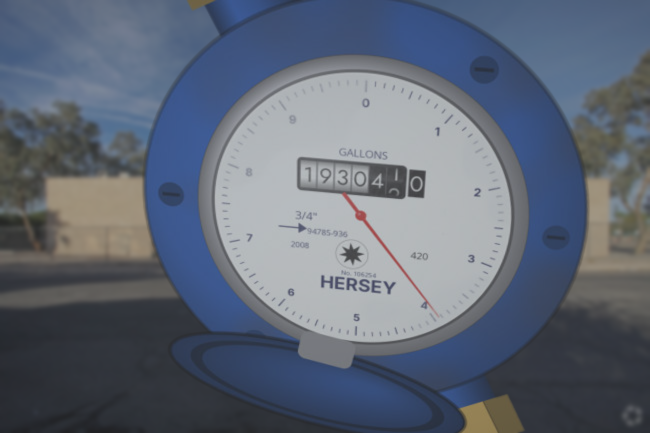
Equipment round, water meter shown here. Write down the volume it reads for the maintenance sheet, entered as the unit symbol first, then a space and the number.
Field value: gal 1930413.9
